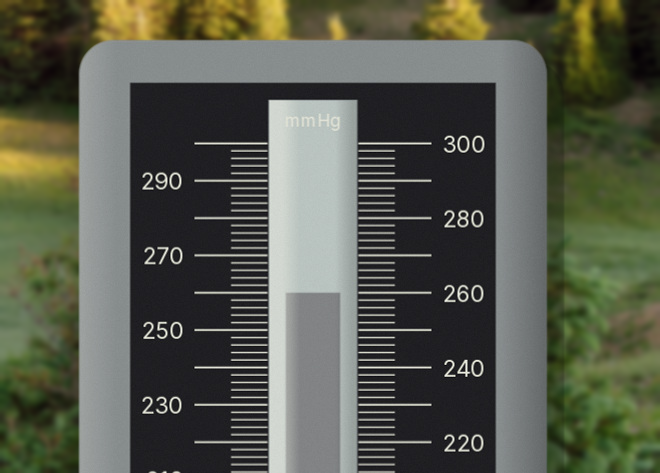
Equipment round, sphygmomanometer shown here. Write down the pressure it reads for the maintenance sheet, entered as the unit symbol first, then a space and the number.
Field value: mmHg 260
